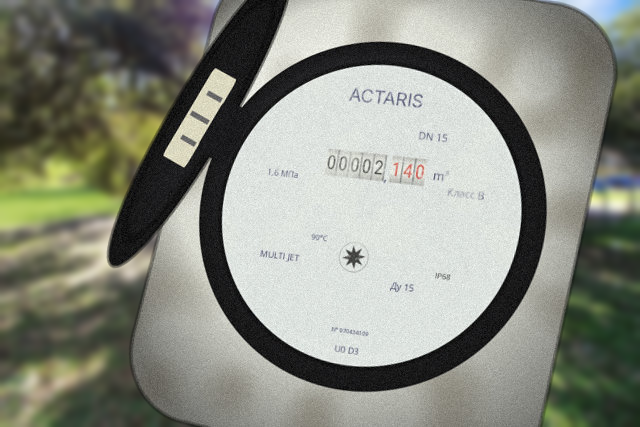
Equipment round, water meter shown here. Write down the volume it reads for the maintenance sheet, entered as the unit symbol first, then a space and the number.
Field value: m³ 2.140
